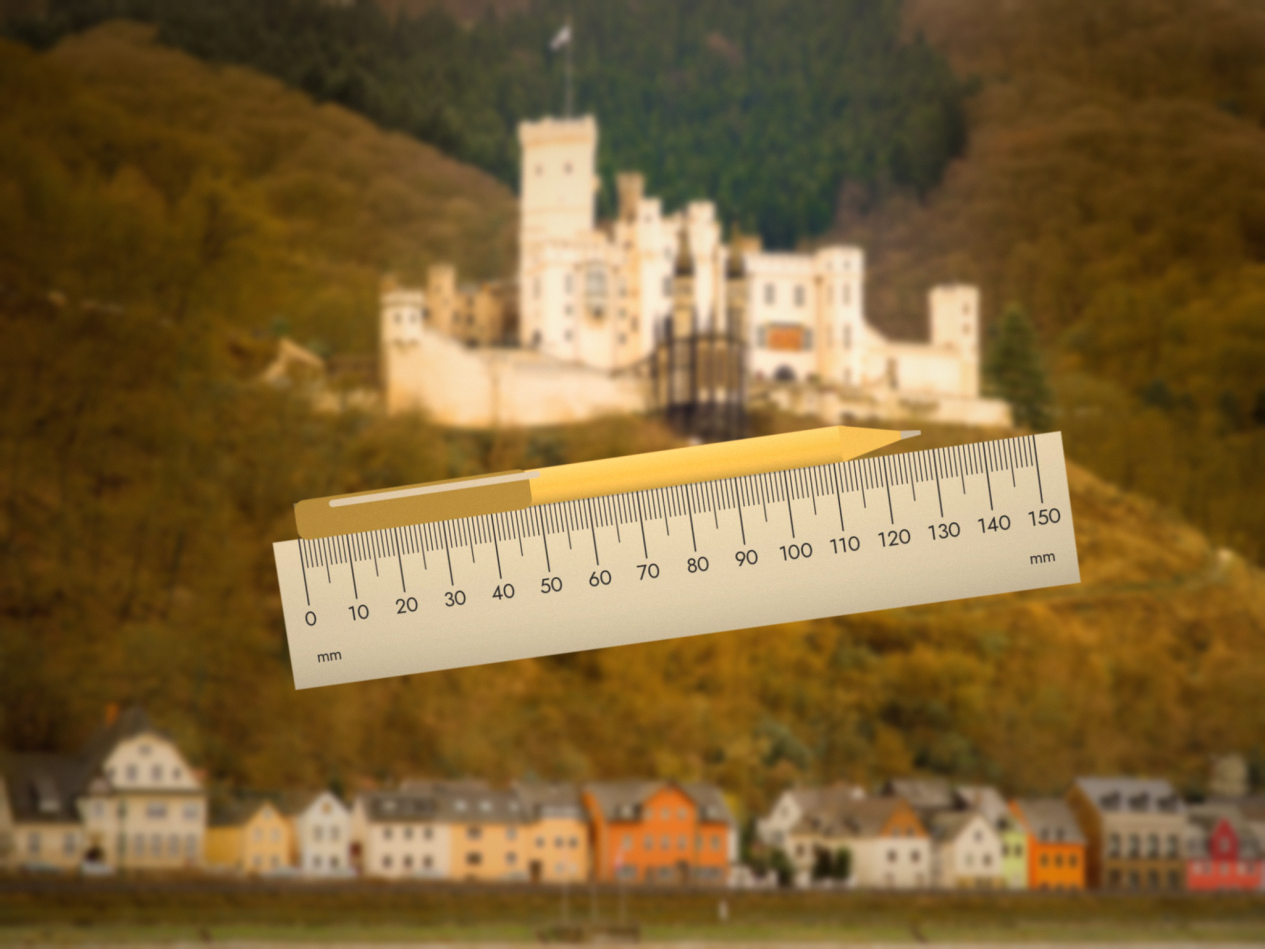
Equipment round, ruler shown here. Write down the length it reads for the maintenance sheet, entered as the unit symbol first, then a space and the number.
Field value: mm 128
